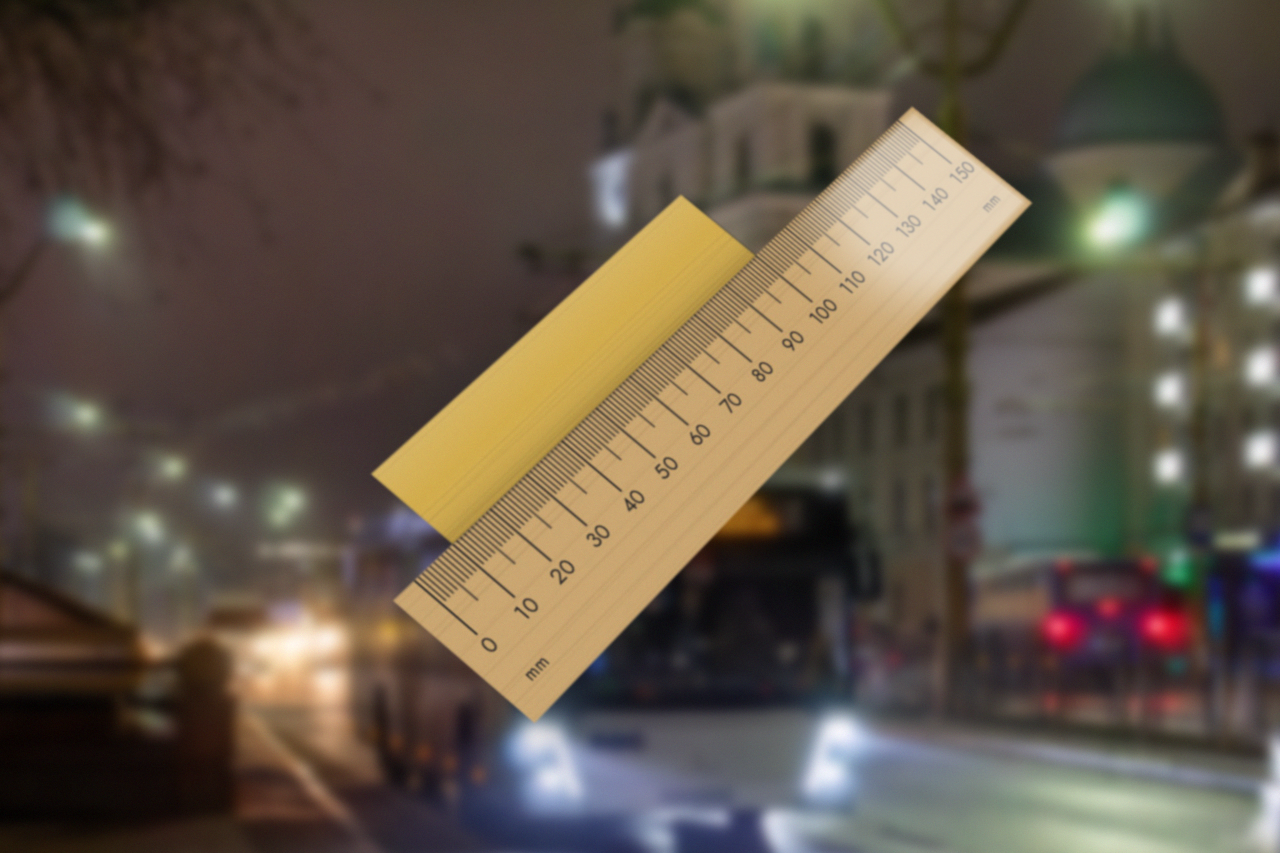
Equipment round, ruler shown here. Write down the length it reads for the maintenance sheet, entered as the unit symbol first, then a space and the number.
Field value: mm 90
